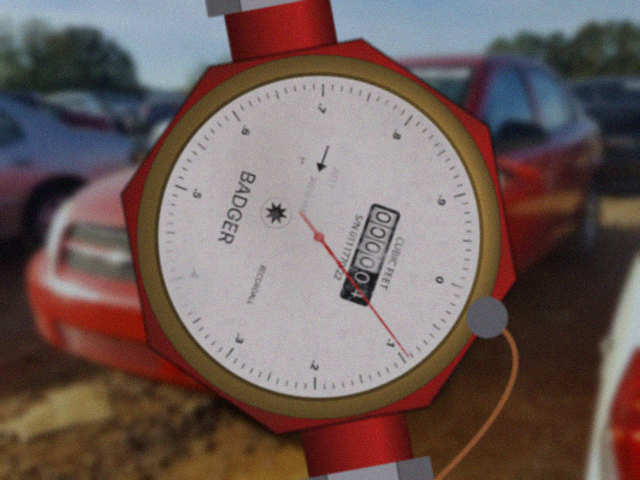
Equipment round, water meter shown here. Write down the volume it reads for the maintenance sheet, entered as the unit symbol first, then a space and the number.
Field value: ft³ 4.09
